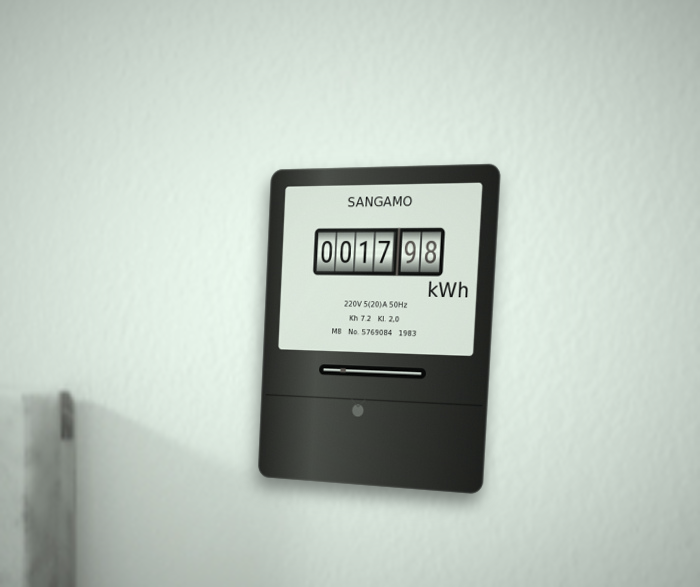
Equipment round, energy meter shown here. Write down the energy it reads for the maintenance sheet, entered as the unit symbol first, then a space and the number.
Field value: kWh 17.98
